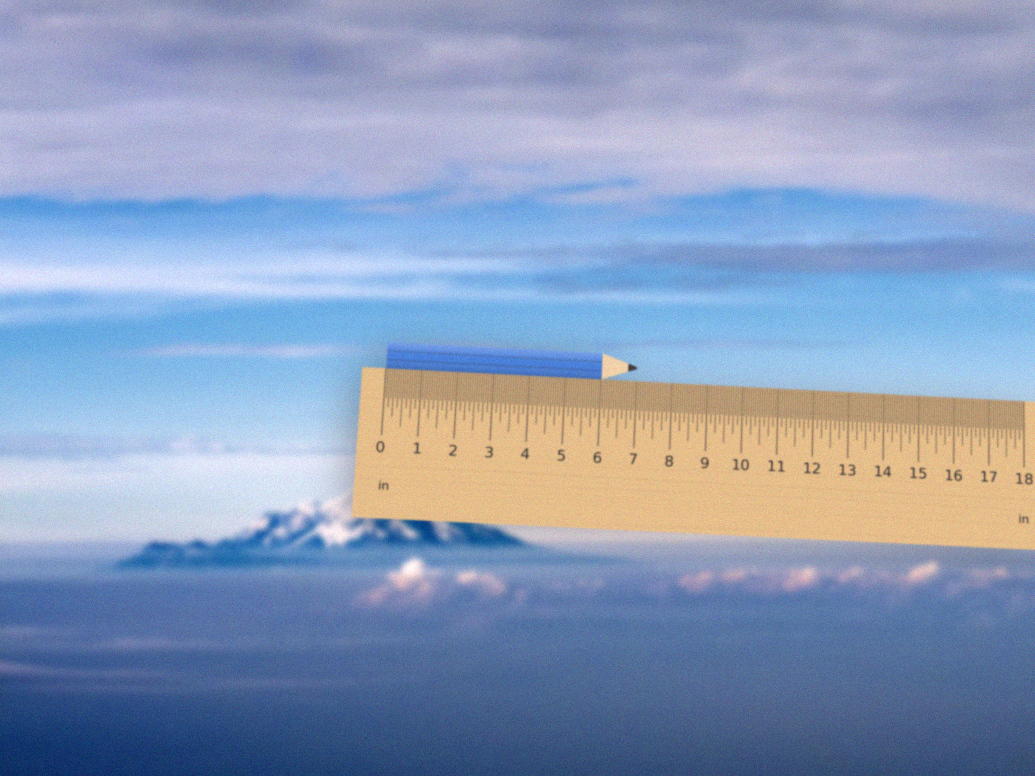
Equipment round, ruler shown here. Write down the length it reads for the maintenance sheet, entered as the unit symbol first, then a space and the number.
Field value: in 7
